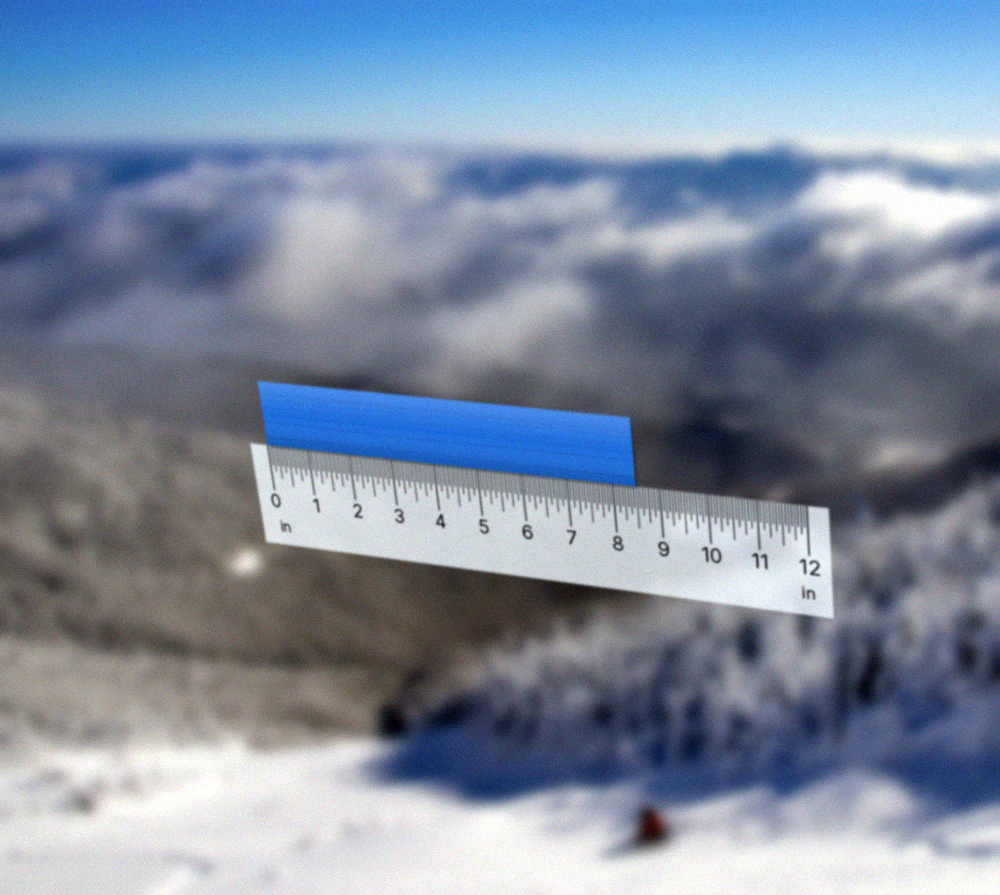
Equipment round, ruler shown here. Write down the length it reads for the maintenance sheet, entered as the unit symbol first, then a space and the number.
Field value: in 8.5
